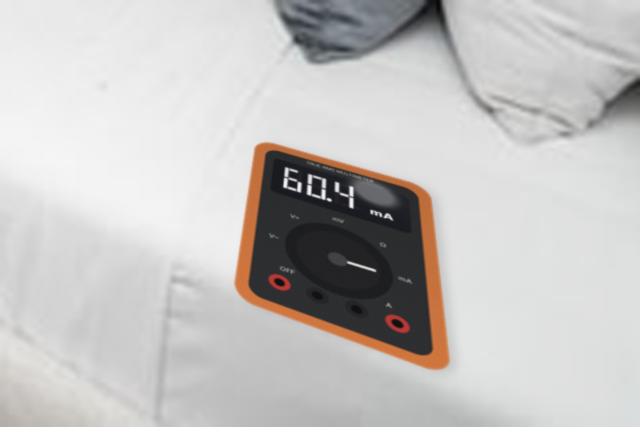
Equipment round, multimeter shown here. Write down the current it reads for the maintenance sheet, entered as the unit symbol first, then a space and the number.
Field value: mA 60.4
